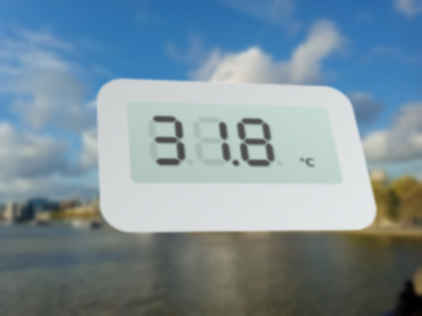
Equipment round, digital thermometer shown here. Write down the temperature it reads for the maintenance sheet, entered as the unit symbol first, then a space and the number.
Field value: °C 31.8
